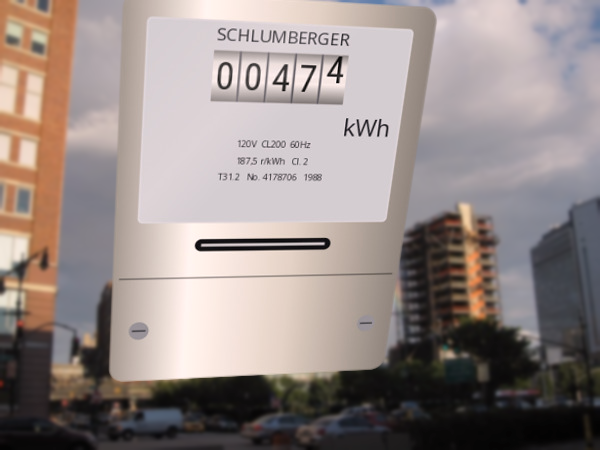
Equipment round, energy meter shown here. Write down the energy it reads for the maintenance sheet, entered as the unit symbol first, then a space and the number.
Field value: kWh 474
